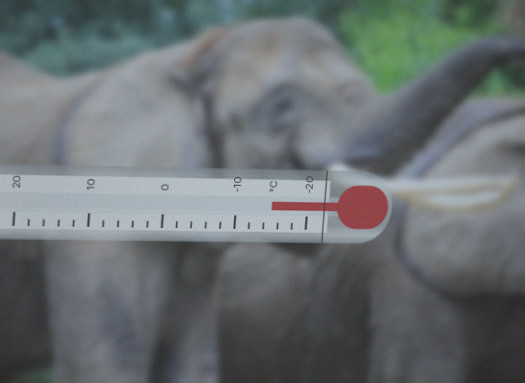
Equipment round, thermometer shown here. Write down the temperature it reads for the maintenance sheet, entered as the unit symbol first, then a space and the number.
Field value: °C -15
